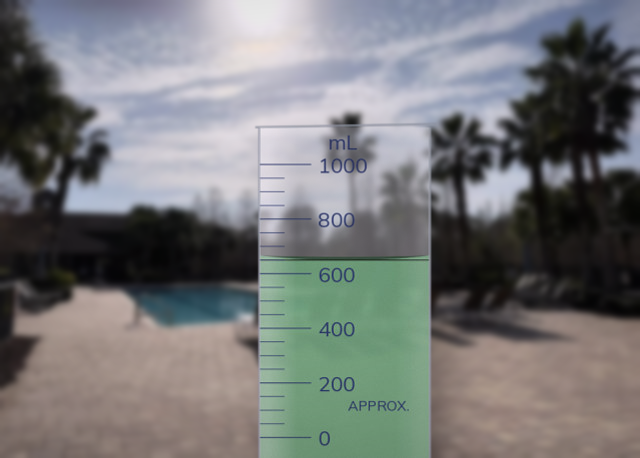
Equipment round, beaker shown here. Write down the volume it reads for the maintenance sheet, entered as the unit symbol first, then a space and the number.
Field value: mL 650
